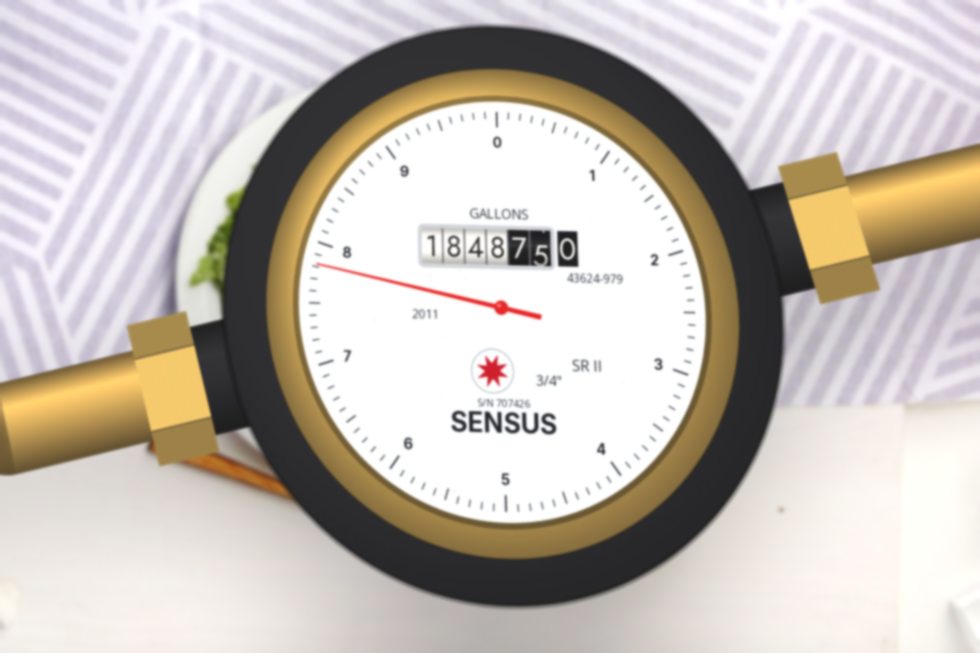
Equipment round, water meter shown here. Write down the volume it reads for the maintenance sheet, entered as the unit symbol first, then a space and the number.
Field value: gal 1848747.8
